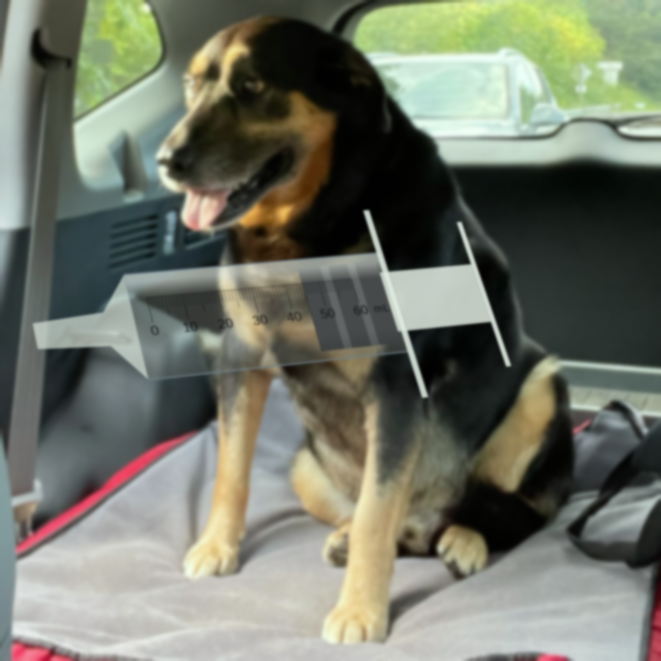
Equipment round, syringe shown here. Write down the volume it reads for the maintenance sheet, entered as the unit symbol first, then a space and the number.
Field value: mL 45
